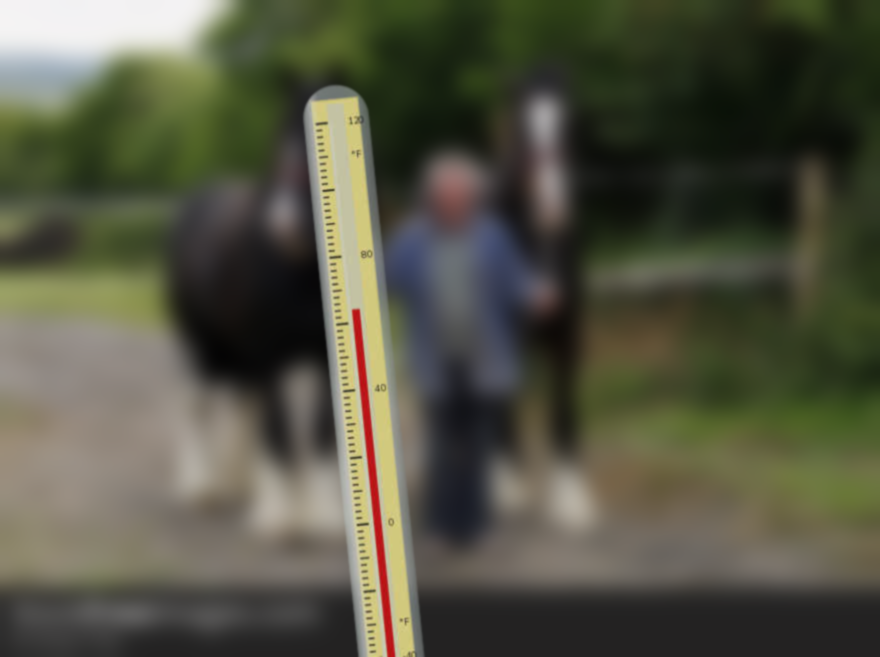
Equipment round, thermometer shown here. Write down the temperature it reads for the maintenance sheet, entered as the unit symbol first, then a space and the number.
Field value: °F 64
